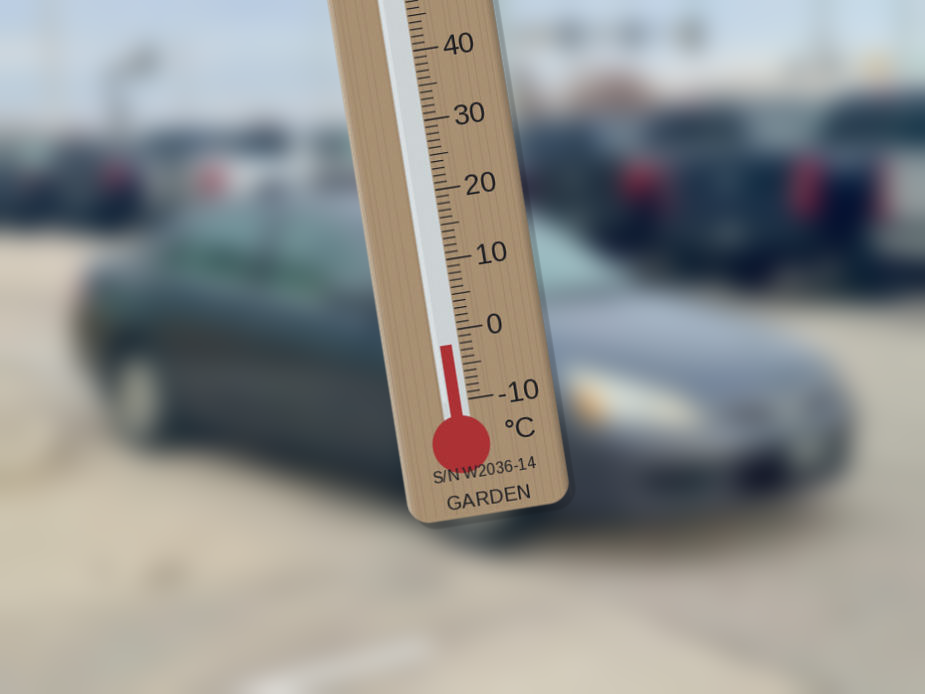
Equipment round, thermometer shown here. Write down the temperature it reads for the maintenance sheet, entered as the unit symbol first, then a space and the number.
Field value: °C -2
